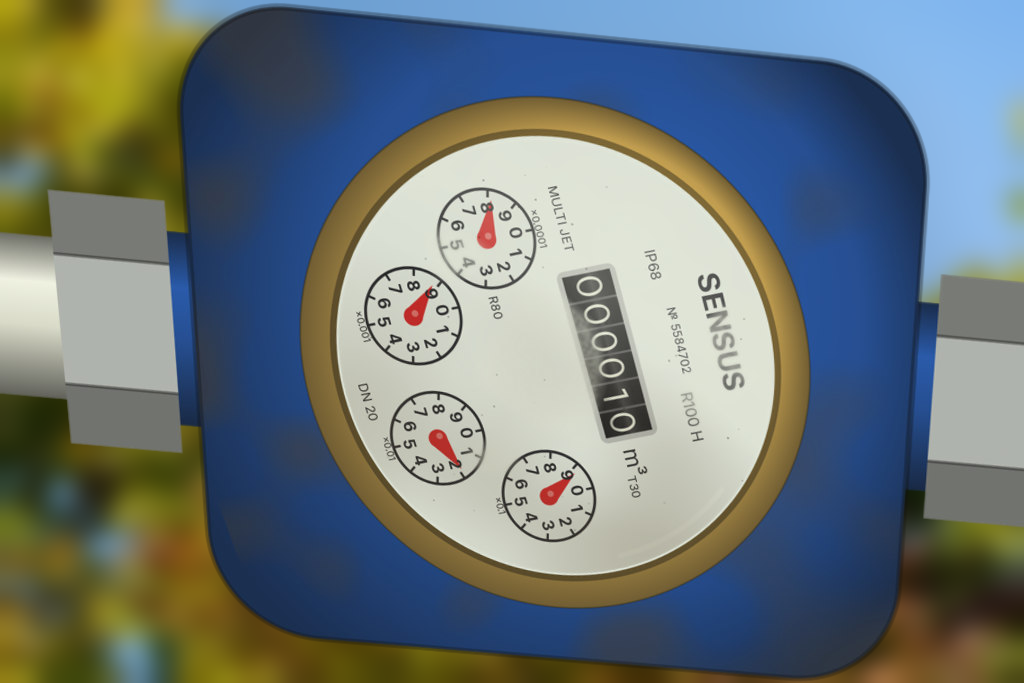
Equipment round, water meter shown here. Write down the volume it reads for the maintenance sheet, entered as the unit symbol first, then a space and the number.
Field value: m³ 9.9188
